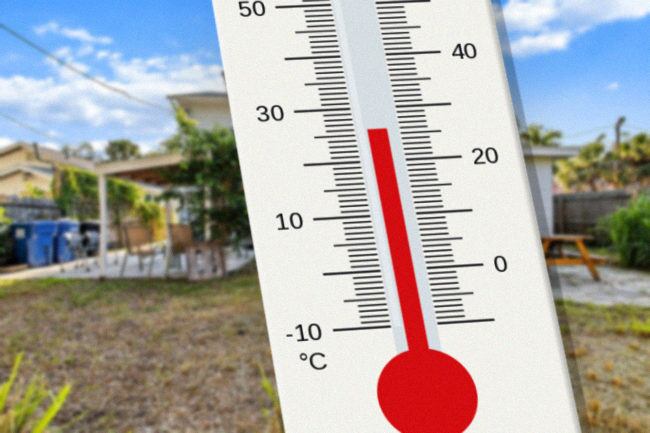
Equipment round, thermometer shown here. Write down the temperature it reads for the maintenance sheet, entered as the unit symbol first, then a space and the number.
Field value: °C 26
